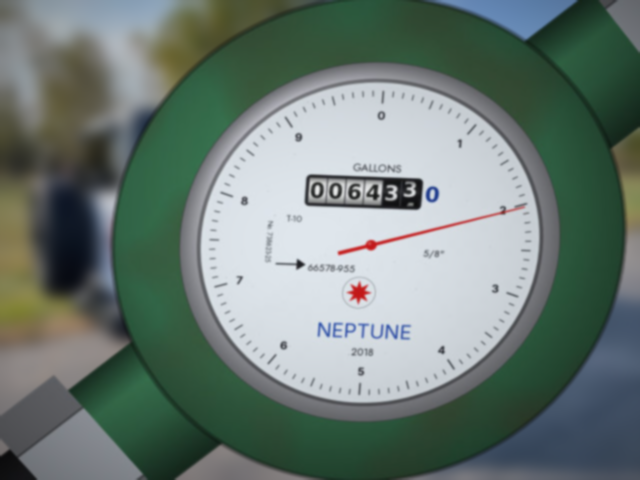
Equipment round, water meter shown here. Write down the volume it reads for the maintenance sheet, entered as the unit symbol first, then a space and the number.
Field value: gal 64332.0
